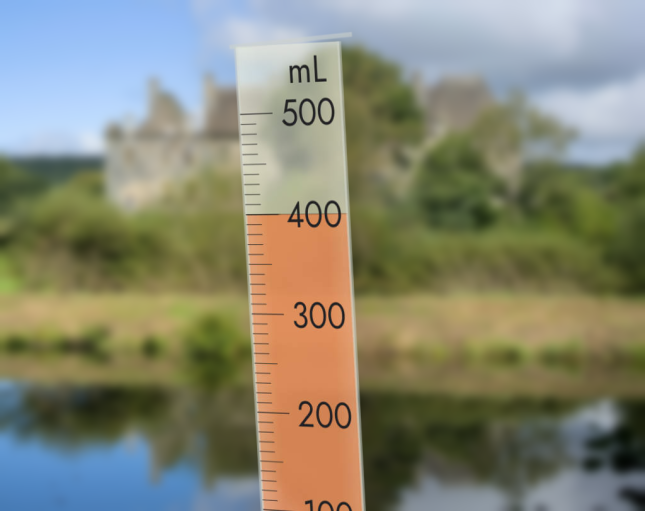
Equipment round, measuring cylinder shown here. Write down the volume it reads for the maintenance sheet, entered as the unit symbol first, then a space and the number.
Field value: mL 400
